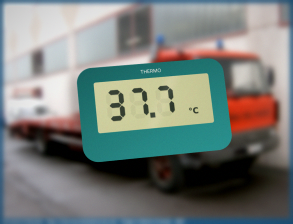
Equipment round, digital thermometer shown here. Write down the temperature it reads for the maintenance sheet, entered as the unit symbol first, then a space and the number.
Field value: °C 37.7
